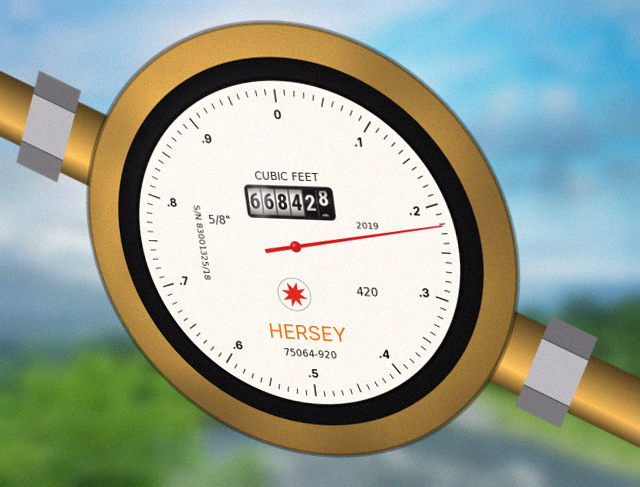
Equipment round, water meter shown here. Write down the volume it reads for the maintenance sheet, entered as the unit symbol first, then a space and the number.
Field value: ft³ 668428.22
